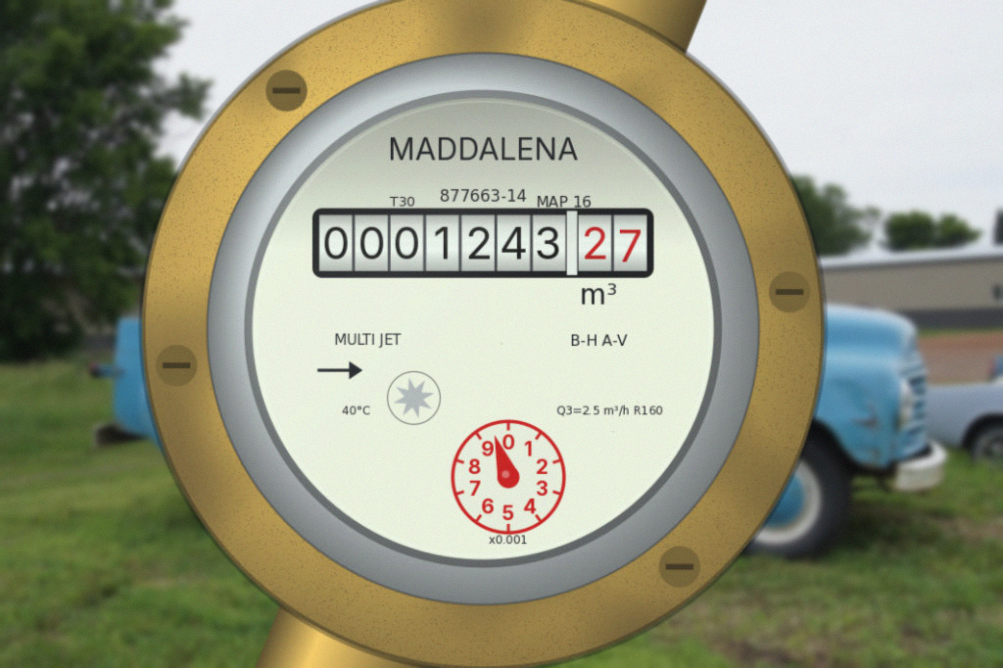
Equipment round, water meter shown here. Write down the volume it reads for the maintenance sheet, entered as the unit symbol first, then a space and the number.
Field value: m³ 1243.269
